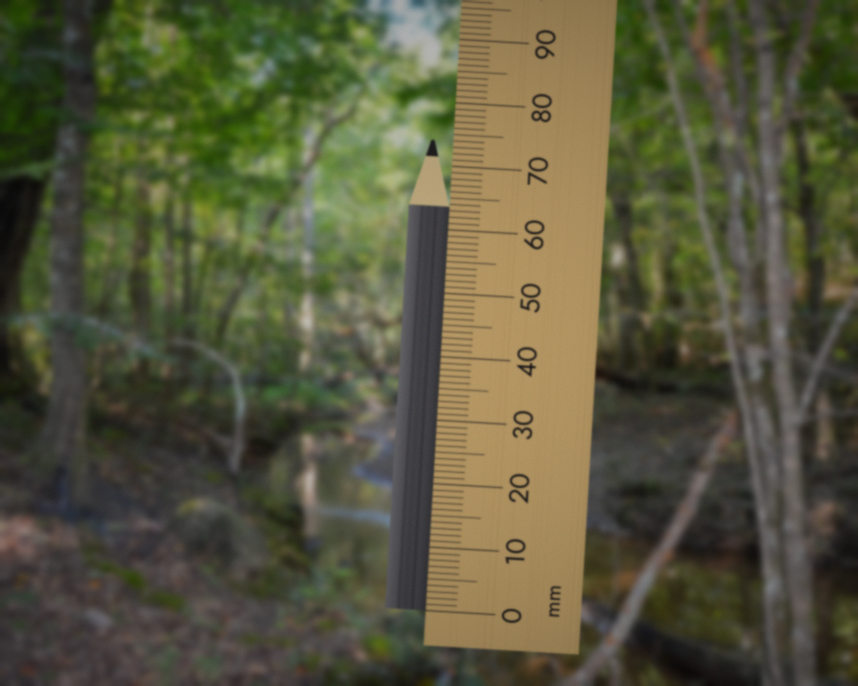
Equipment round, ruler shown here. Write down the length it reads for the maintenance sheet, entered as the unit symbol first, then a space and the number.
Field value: mm 74
